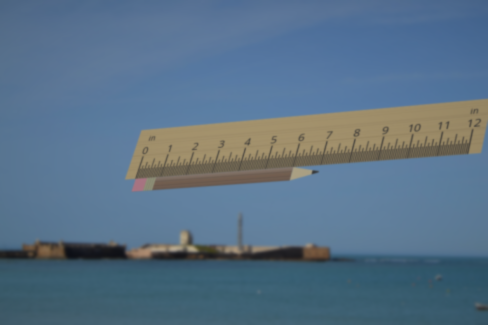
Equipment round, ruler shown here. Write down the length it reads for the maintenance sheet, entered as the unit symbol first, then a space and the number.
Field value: in 7
